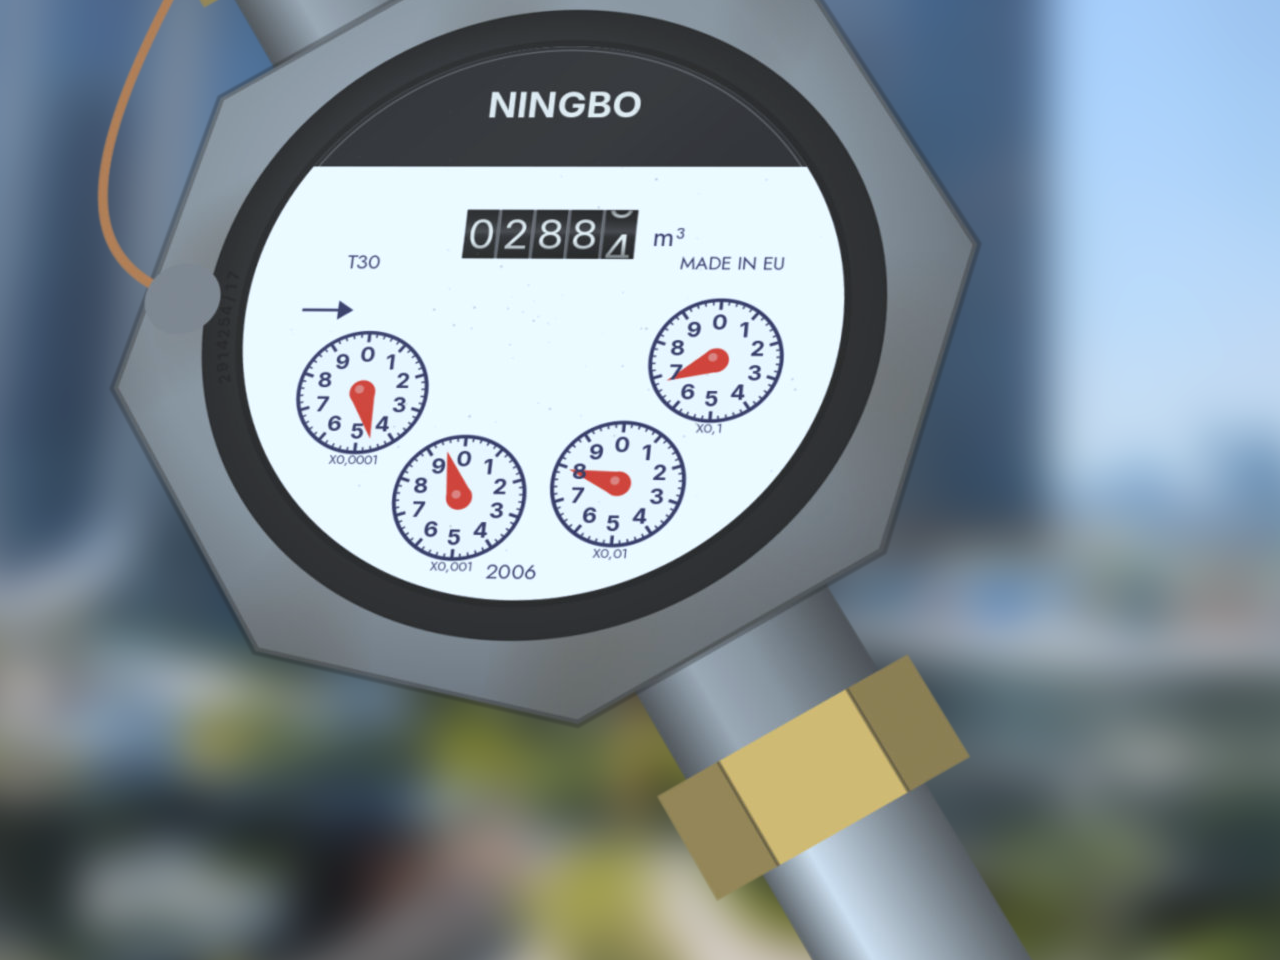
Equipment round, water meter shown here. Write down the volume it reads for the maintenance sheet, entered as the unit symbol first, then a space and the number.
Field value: m³ 2883.6794
